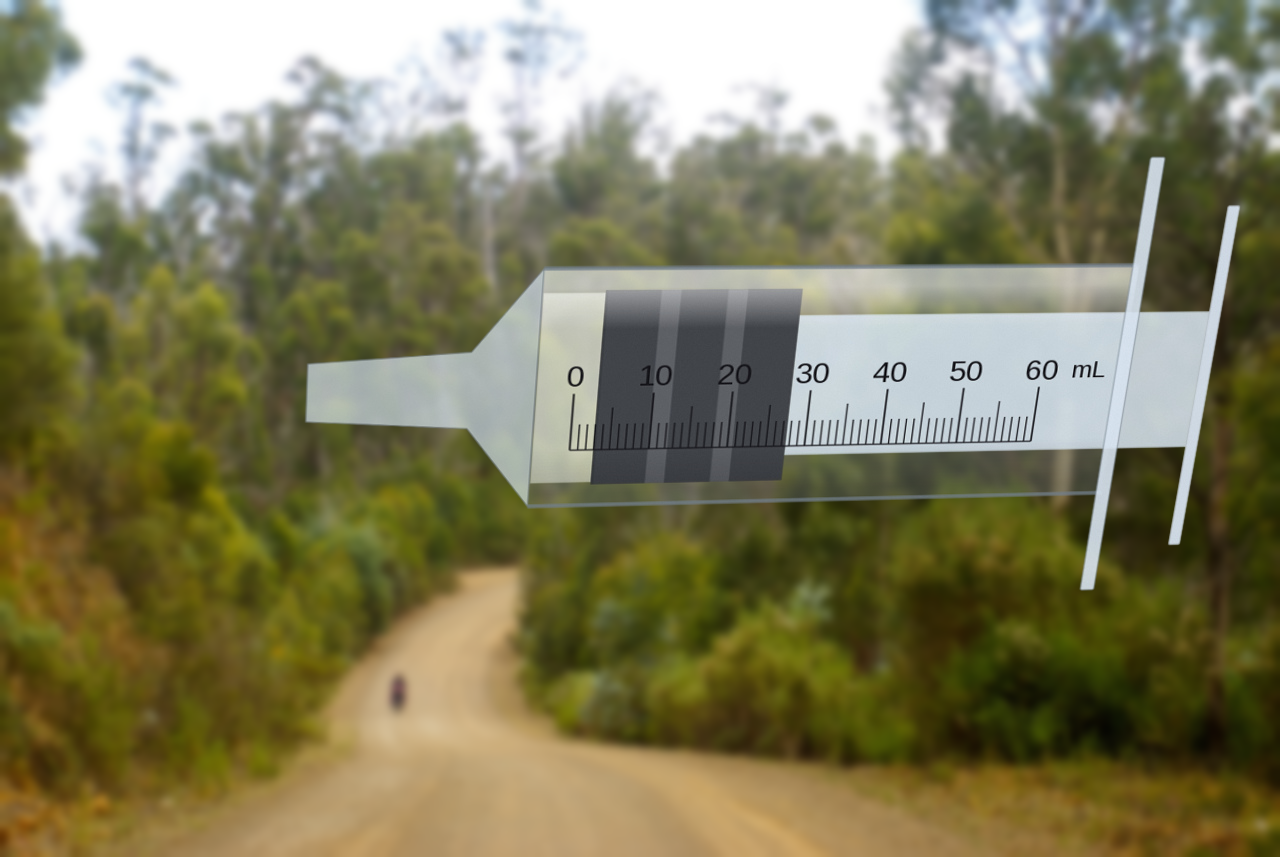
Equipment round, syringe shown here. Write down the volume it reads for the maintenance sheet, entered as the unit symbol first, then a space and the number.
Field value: mL 3
